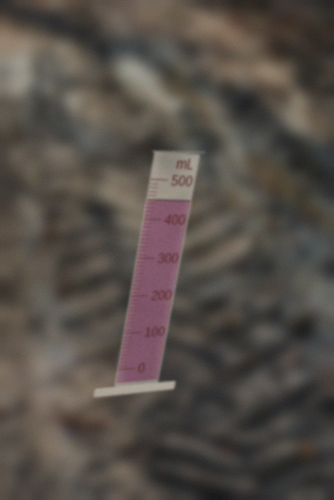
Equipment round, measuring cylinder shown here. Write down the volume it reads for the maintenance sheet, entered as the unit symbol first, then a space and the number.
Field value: mL 450
